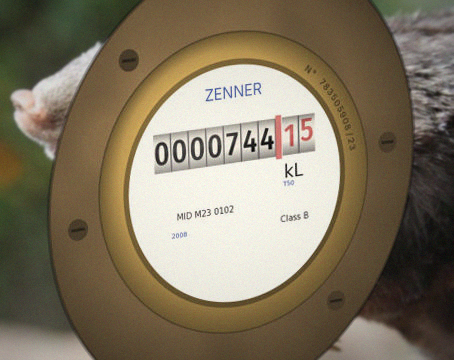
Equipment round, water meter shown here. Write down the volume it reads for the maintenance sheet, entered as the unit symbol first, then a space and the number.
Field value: kL 744.15
